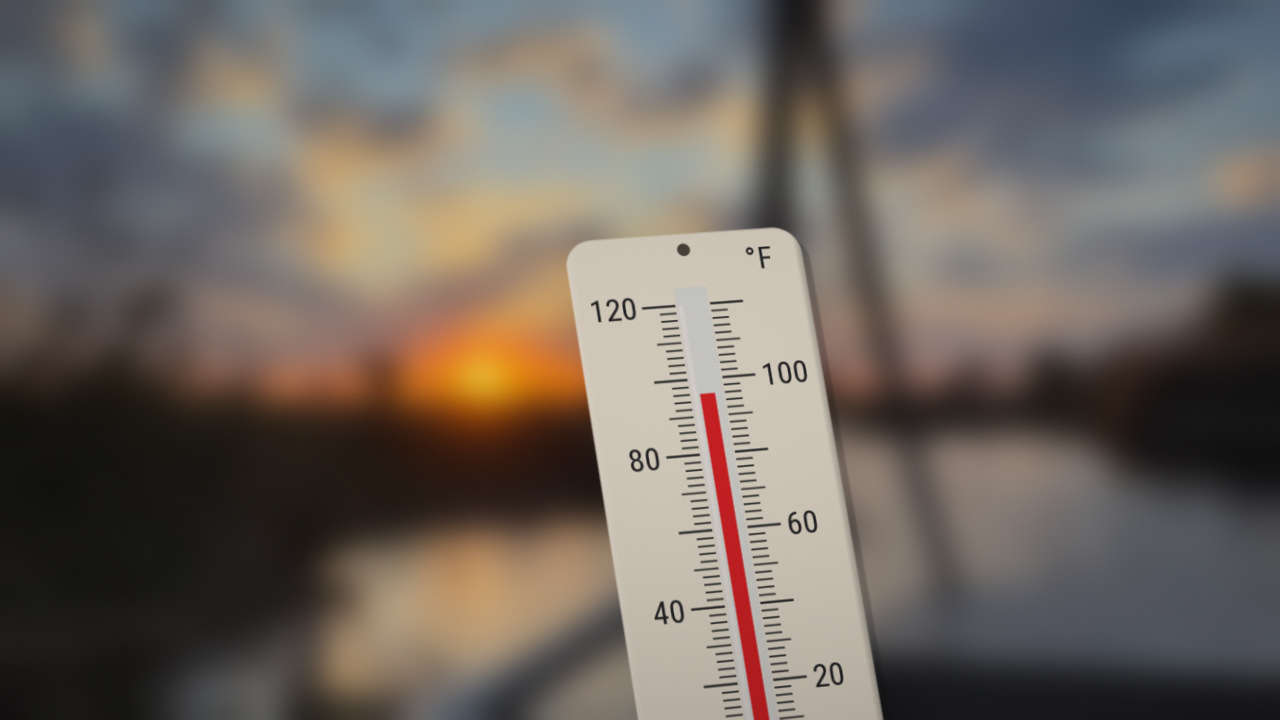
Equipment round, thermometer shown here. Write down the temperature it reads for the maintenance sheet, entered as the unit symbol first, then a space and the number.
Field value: °F 96
